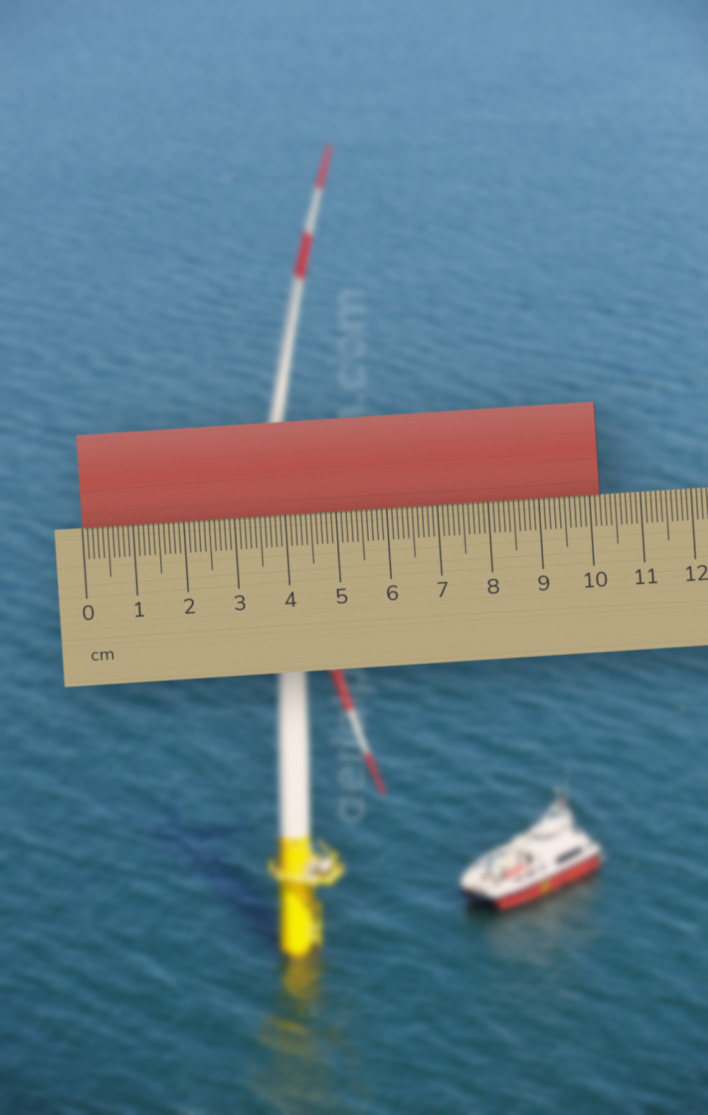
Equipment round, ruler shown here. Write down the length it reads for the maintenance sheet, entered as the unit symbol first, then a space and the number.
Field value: cm 10.2
